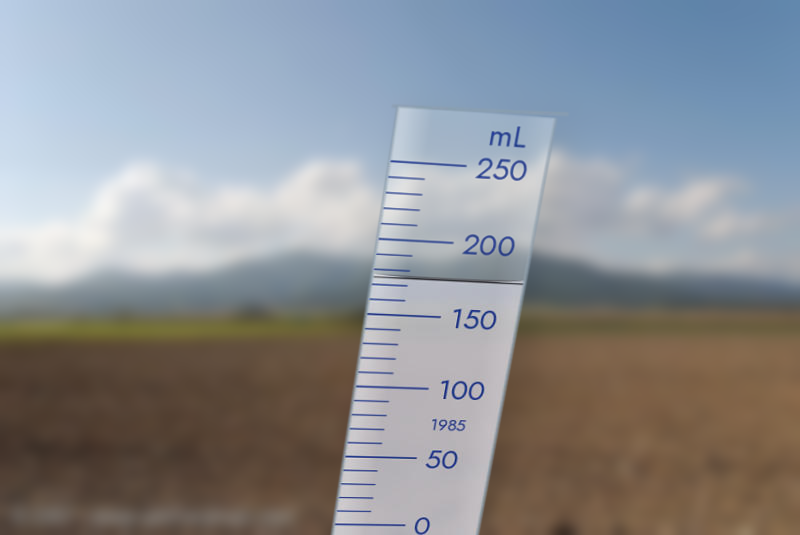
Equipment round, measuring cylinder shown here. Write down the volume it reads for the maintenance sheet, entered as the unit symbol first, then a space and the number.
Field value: mL 175
